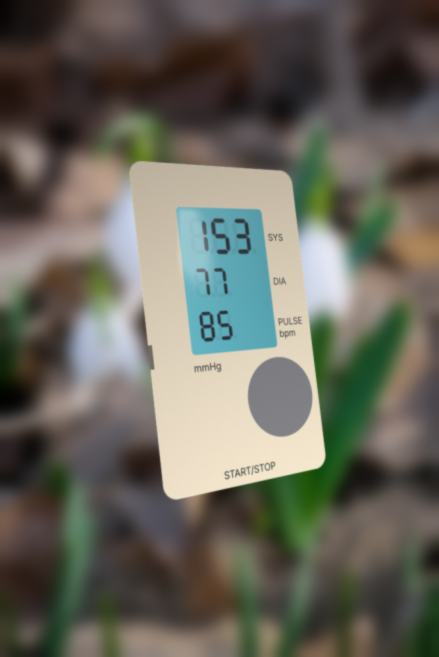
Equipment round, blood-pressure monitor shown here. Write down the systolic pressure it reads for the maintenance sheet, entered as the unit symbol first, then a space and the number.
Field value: mmHg 153
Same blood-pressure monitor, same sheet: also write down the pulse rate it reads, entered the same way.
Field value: bpm 85
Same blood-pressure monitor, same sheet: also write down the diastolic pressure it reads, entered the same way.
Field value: mmHg 77
